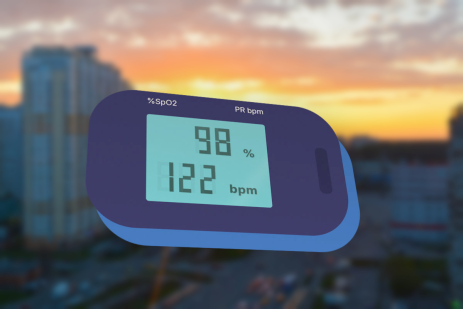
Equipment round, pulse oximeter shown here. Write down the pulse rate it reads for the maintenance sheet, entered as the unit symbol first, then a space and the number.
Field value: bpm 122
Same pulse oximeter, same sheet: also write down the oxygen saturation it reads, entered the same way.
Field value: % 98
